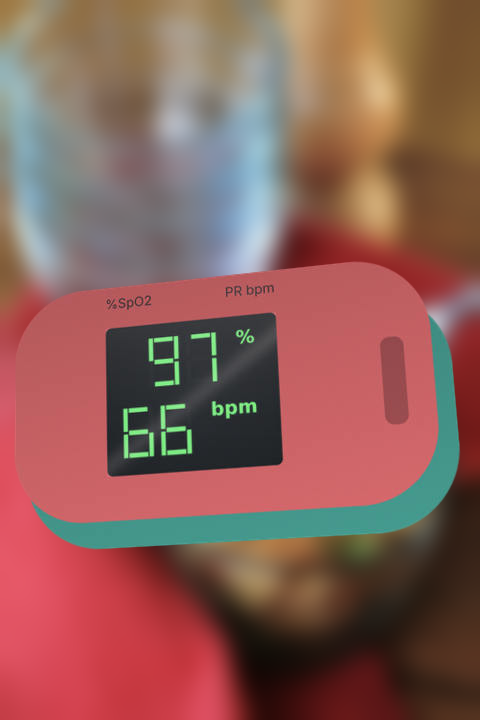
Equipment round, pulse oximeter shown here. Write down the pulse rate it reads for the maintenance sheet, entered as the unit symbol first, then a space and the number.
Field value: bpm 66
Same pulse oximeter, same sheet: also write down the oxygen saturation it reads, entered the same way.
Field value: % 97
